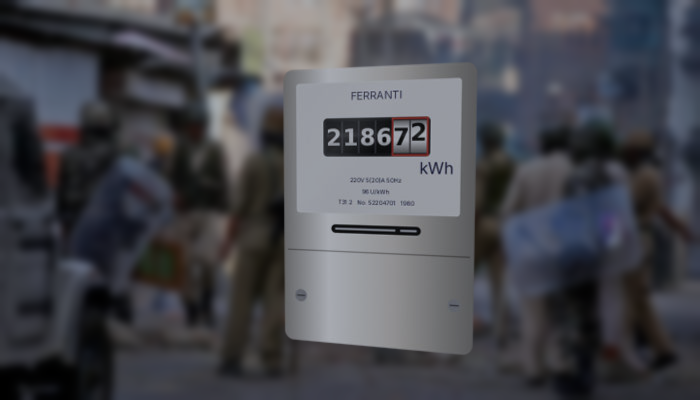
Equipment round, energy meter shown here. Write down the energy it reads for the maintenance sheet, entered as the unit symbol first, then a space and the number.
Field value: kWh 2186.72
